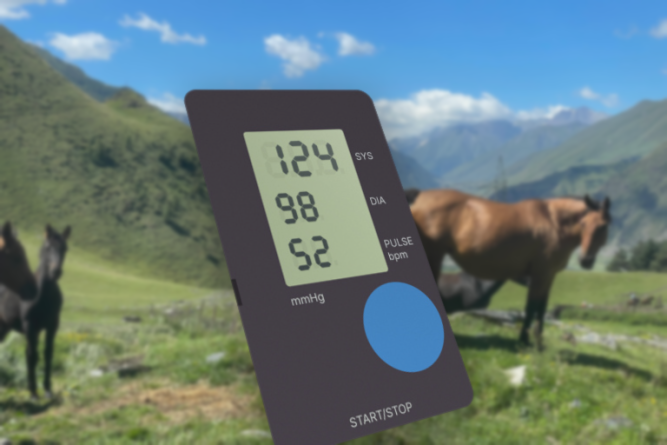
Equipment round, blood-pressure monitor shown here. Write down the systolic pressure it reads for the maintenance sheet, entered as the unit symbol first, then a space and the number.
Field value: mmHg 124
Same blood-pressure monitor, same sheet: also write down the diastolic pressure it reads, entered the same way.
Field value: mmHg 98
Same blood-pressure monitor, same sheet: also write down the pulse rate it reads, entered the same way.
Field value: bpm 52
